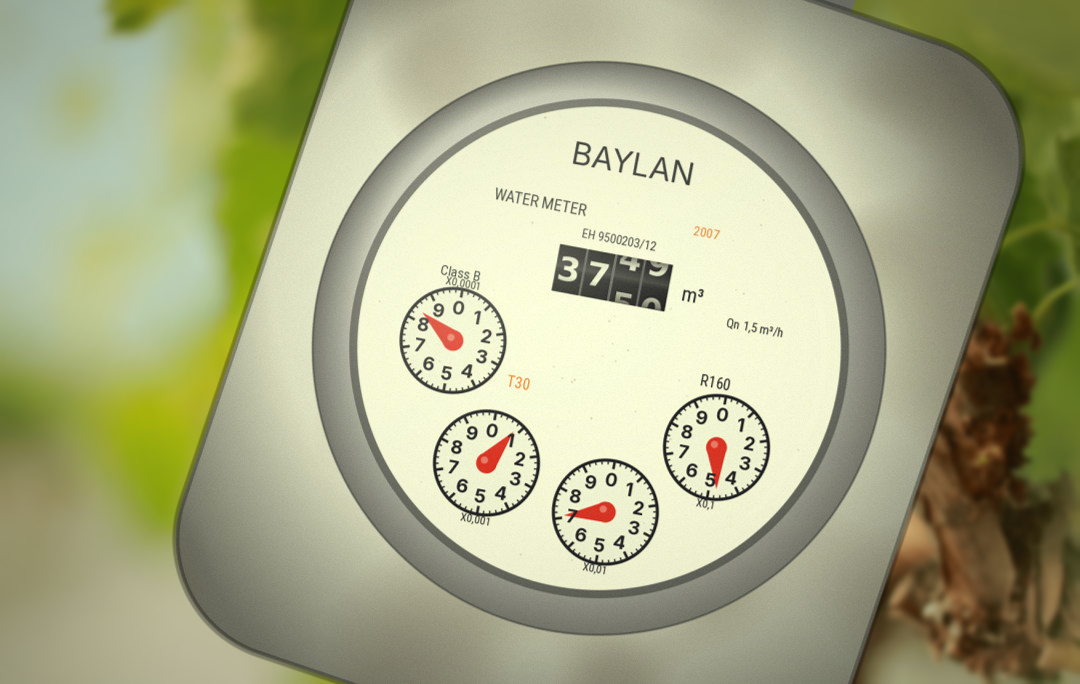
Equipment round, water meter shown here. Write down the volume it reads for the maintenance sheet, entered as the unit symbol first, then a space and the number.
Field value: m³ 3749.4708
